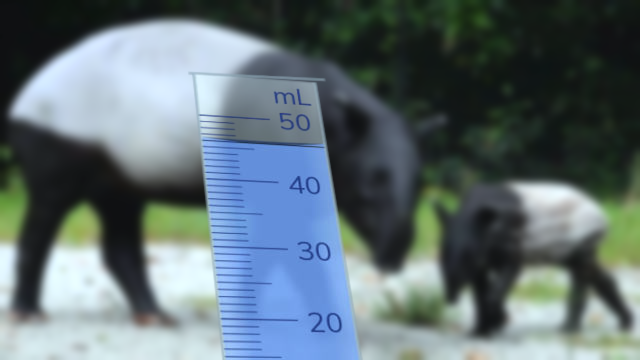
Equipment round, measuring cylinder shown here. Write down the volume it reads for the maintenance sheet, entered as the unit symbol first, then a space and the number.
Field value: mL 46
